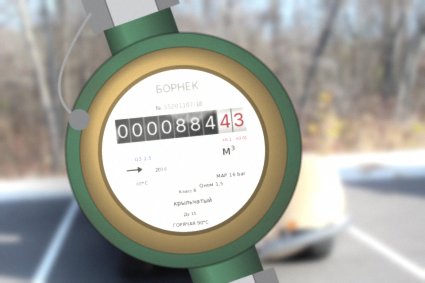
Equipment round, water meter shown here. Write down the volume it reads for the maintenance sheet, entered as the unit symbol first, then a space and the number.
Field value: m³ 884.43
